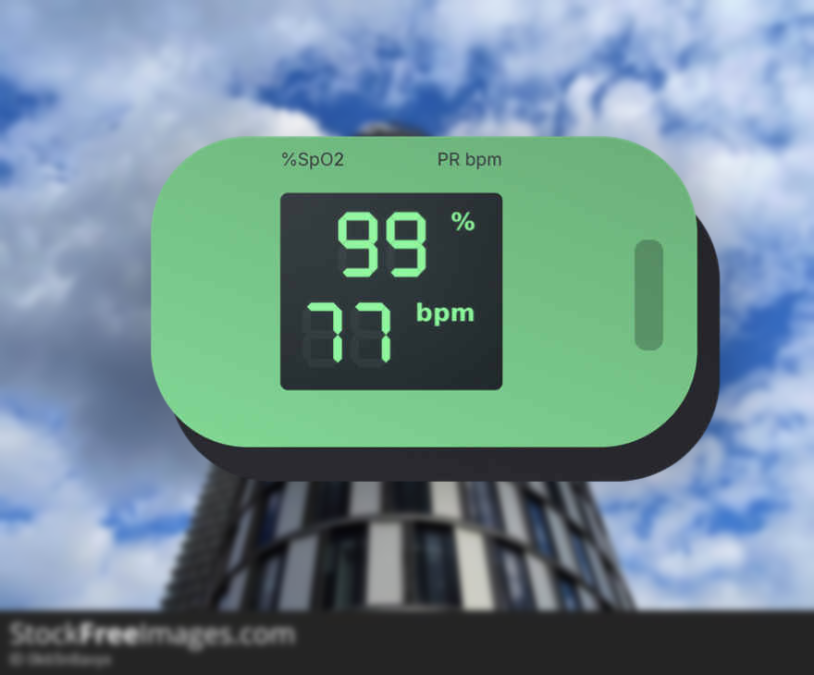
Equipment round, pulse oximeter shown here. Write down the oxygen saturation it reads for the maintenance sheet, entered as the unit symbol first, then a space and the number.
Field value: % 99
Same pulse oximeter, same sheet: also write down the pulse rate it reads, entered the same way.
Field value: bpm 77
